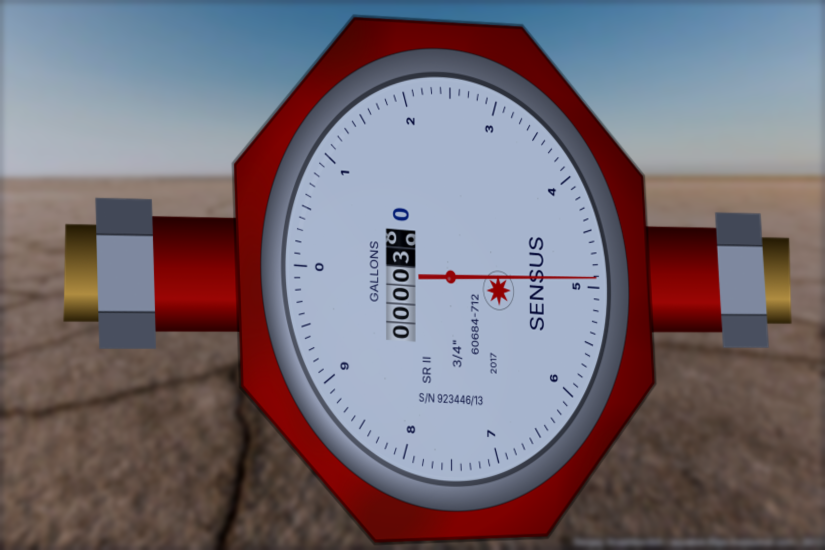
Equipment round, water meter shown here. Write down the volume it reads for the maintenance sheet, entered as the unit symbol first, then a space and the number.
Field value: gal 384.9
